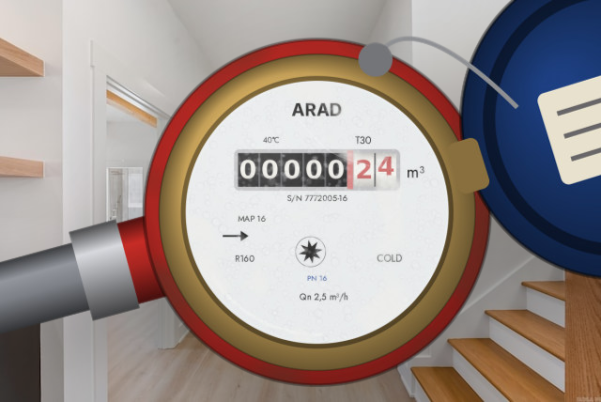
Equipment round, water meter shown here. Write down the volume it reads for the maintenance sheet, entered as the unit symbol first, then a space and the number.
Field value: m³ 0.24
